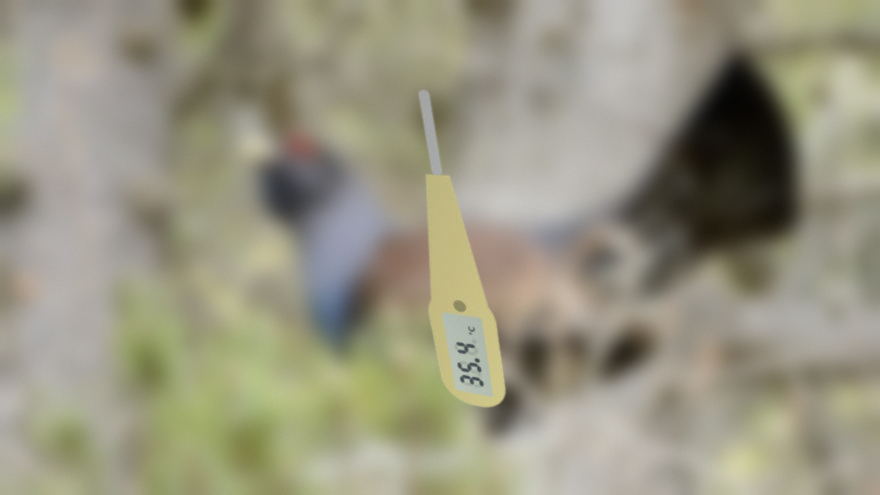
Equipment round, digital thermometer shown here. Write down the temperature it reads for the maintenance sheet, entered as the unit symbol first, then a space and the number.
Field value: °C 35.4
